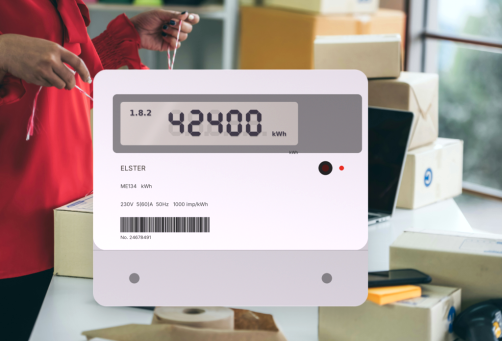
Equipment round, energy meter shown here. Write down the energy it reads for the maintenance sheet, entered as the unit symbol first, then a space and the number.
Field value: kWh 42400
